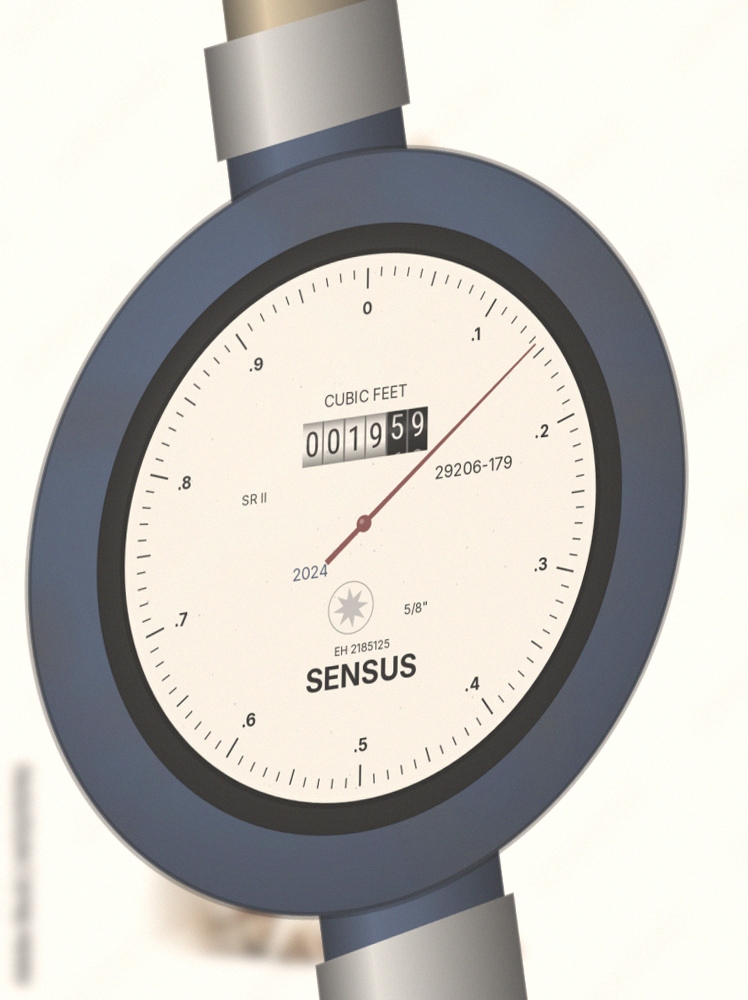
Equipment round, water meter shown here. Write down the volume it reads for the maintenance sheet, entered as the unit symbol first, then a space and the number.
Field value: ft³ 1959.14
